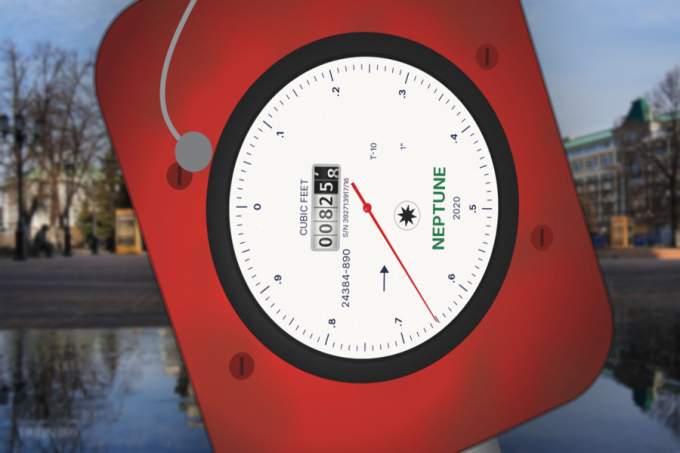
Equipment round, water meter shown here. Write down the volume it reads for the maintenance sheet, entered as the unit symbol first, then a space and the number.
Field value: ft³ 8257.65
